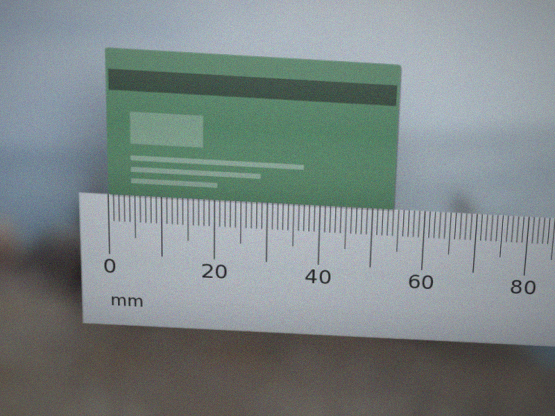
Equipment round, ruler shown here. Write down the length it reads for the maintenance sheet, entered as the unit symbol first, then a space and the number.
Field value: mm 54
